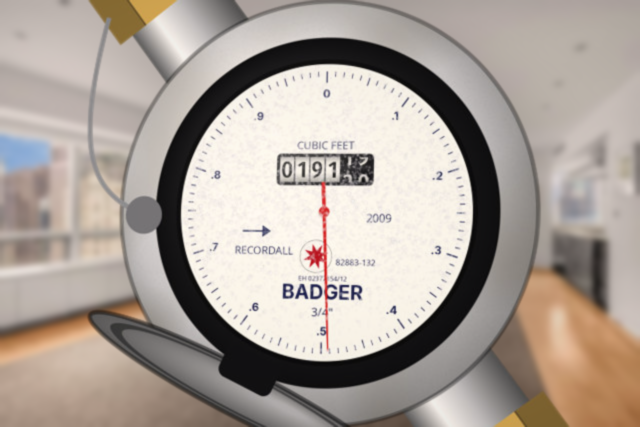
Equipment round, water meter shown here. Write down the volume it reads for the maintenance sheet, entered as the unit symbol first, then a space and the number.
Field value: ft³ 19119.49
